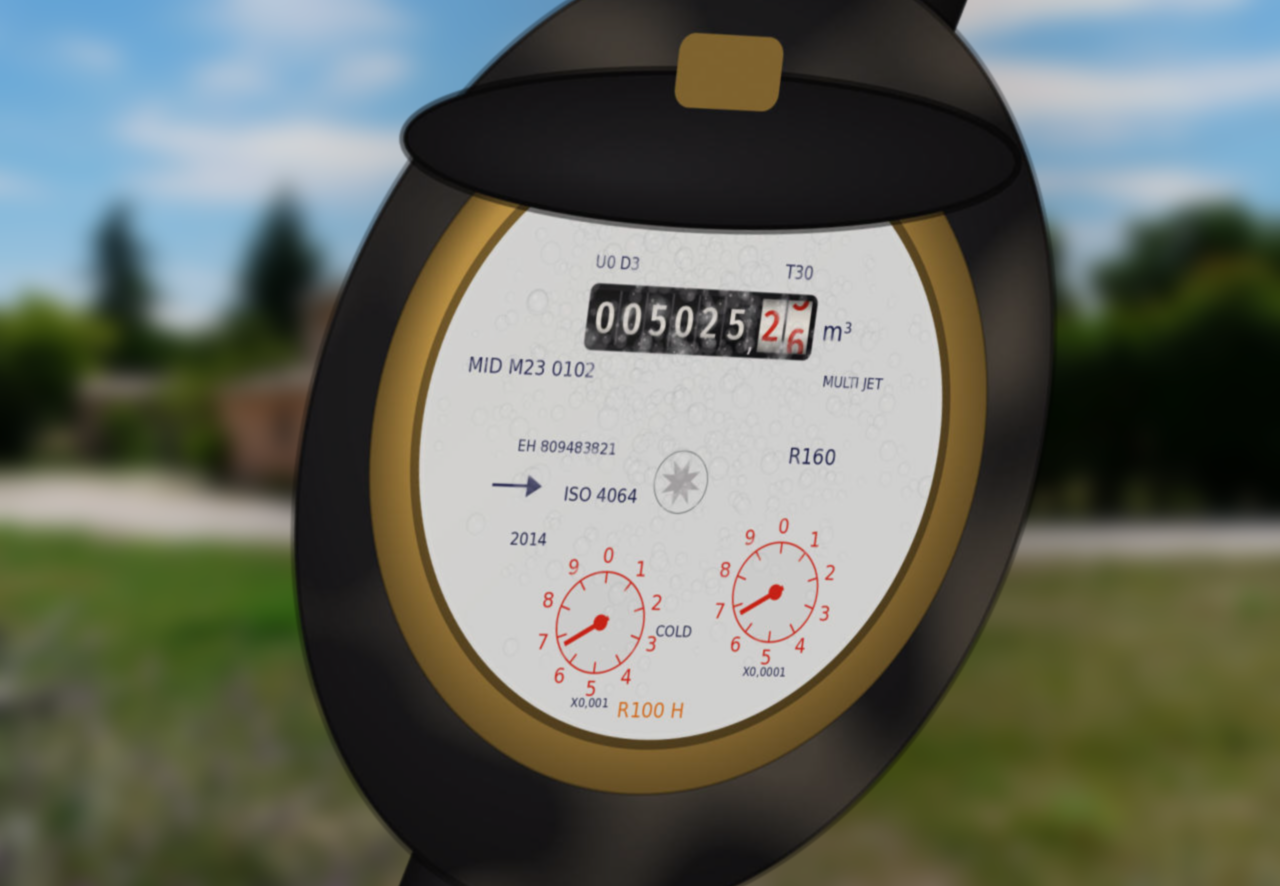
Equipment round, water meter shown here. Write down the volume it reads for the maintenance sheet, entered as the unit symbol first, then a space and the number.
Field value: m³ 5025.2566
